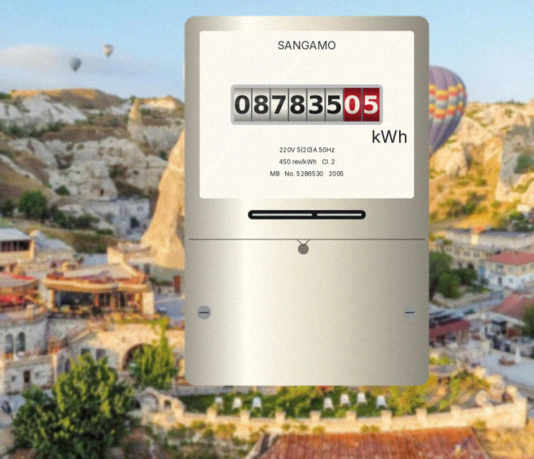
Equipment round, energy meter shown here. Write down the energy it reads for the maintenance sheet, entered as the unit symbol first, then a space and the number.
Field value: kWh 87835.05
